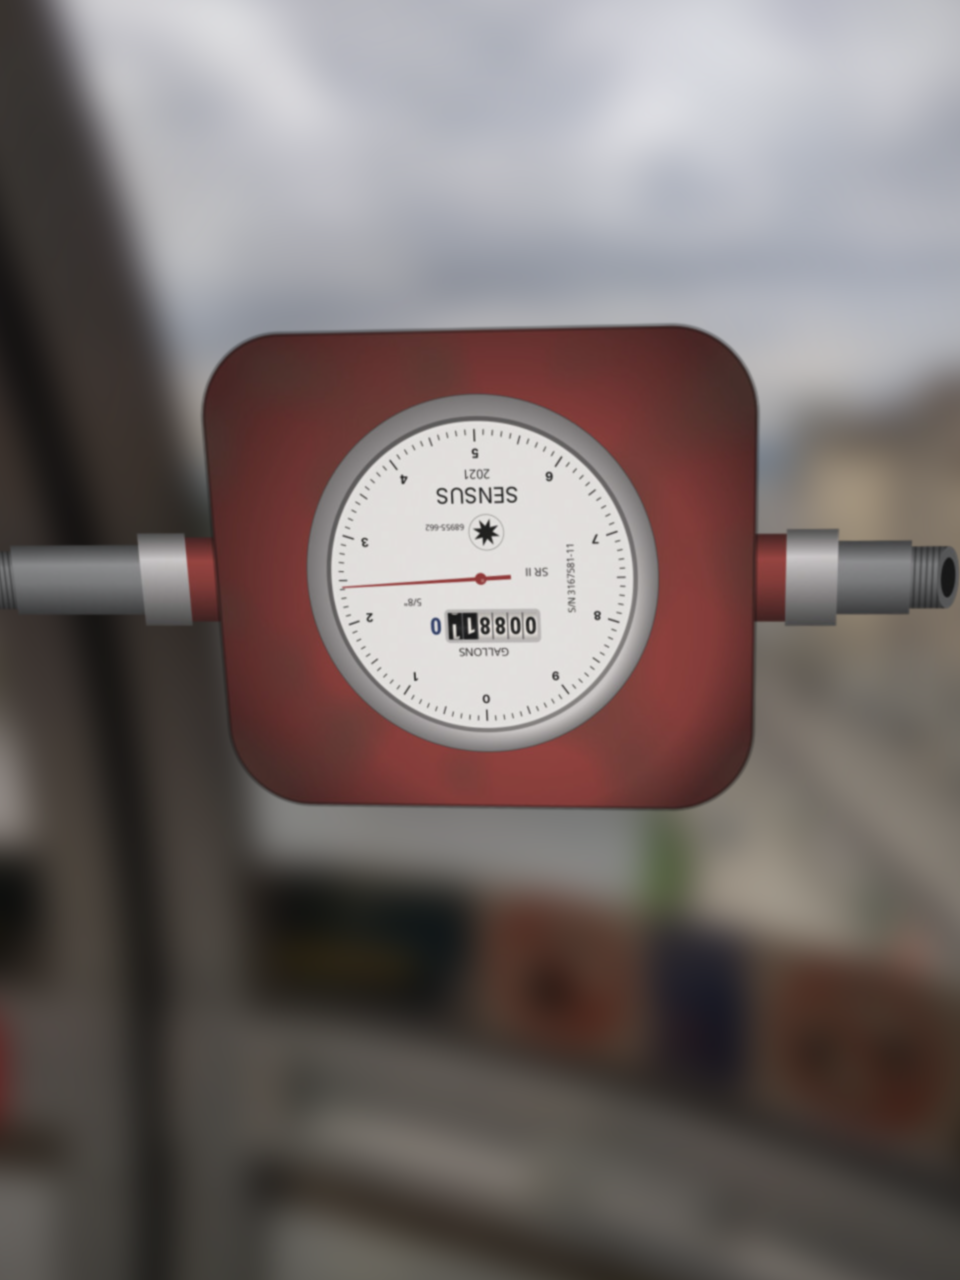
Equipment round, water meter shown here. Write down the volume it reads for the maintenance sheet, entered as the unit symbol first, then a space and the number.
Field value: gal 88112.4
